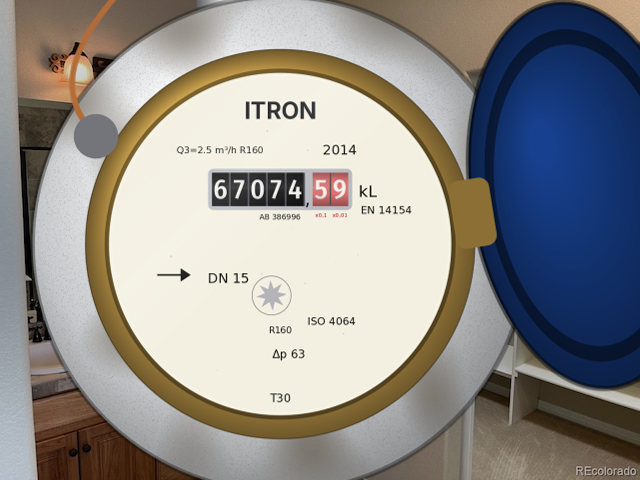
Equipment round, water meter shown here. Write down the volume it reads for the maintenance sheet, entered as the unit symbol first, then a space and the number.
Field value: kL 67074.59
